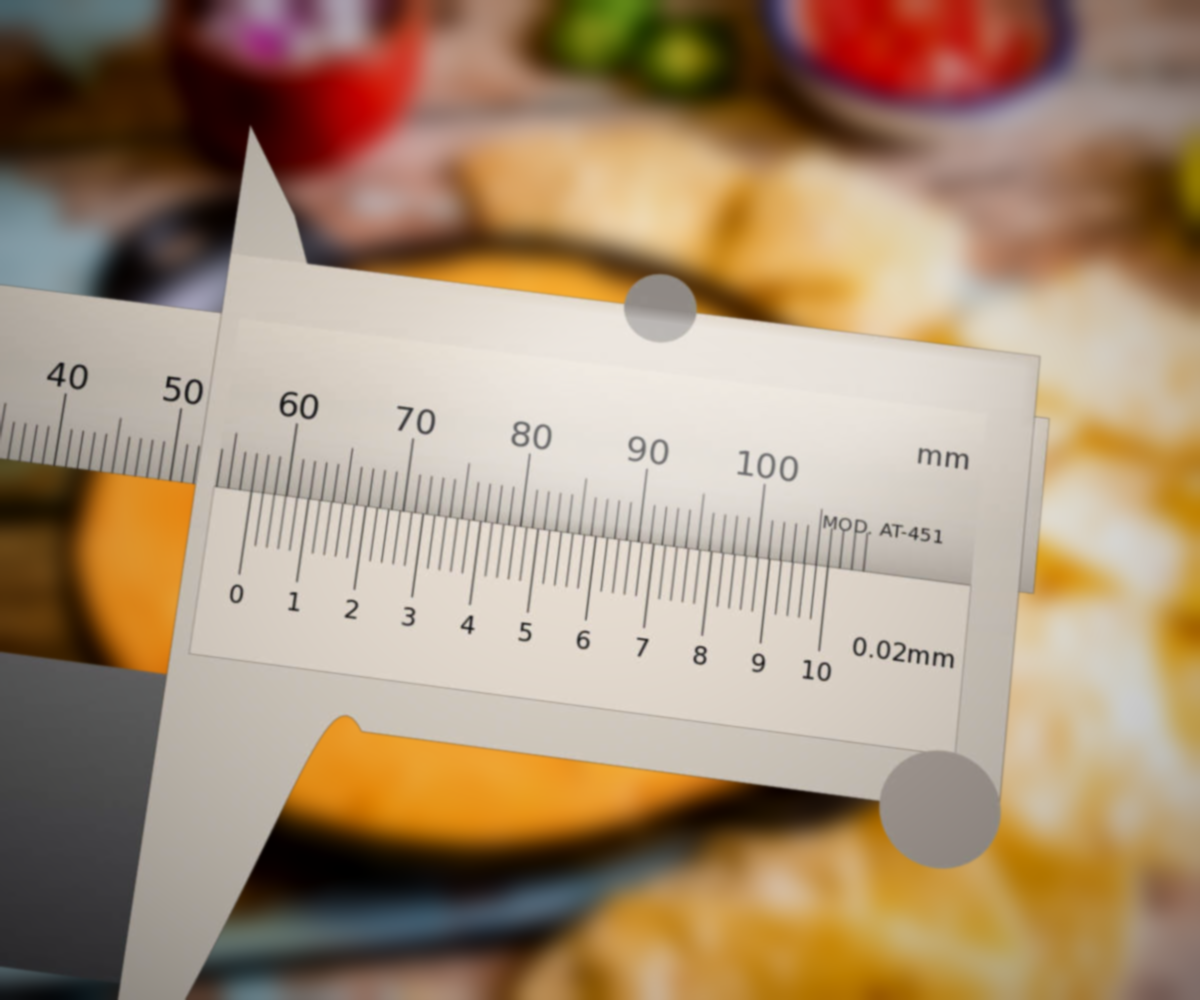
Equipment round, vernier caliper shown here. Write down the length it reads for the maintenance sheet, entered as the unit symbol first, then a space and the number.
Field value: mm 57.0
